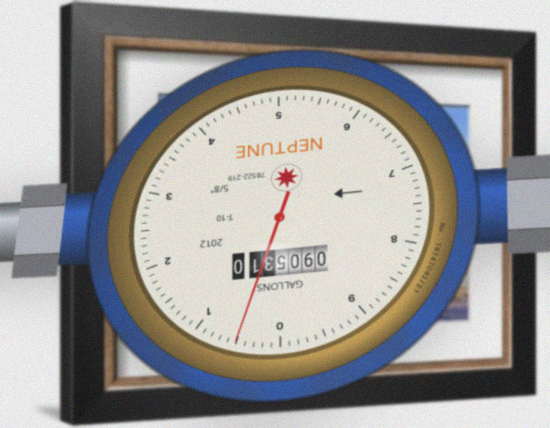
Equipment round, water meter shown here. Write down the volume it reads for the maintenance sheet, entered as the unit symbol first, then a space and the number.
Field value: gal 905310.5
